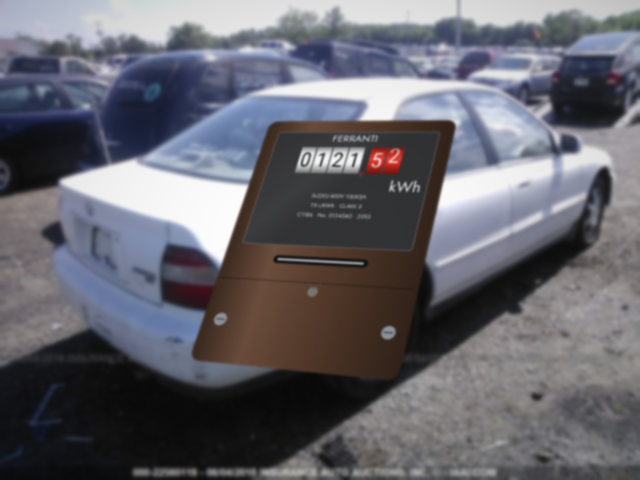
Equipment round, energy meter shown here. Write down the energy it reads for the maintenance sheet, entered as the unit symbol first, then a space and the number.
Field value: kWh 121.52
